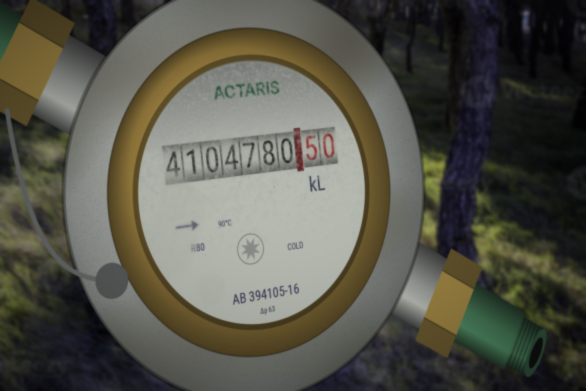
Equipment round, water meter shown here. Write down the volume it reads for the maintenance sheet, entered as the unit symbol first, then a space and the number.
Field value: kL 4104780.50
